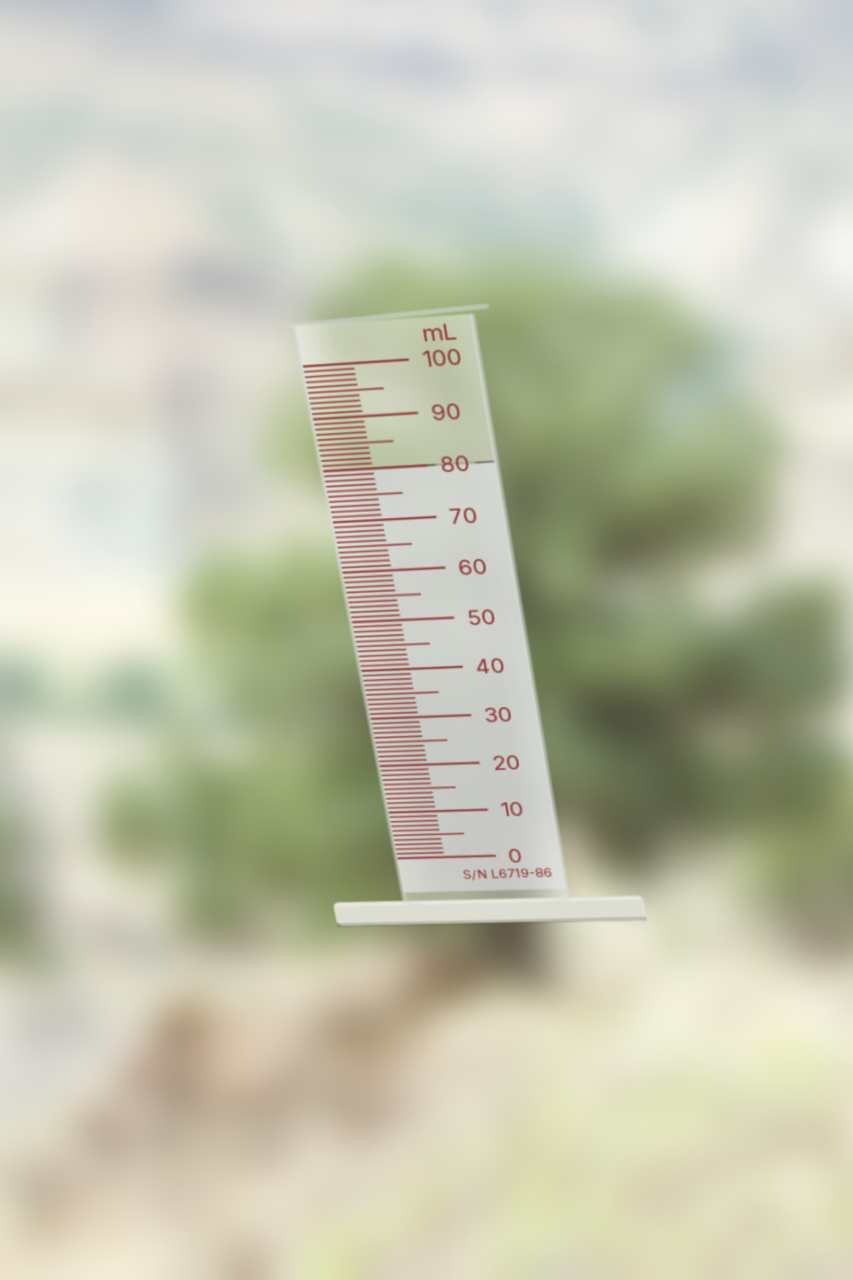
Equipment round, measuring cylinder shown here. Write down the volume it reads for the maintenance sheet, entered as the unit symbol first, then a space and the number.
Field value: mL 80
